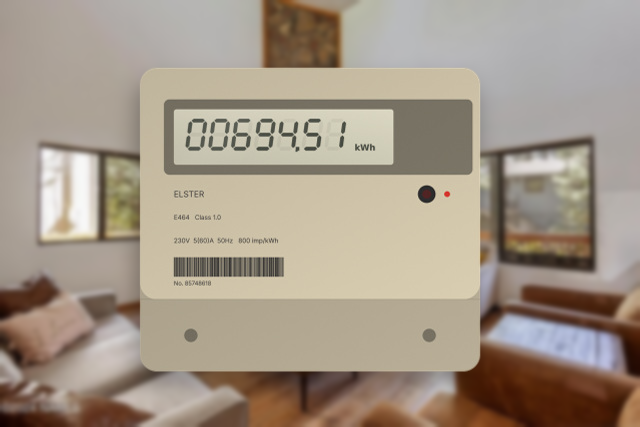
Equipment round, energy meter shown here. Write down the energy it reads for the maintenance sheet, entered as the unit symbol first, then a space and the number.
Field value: kWh 694.51
